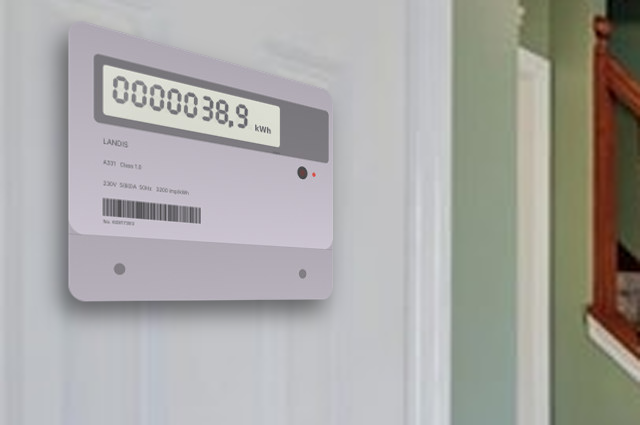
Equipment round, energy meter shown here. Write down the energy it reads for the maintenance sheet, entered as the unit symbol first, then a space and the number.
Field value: kWh 38.9
